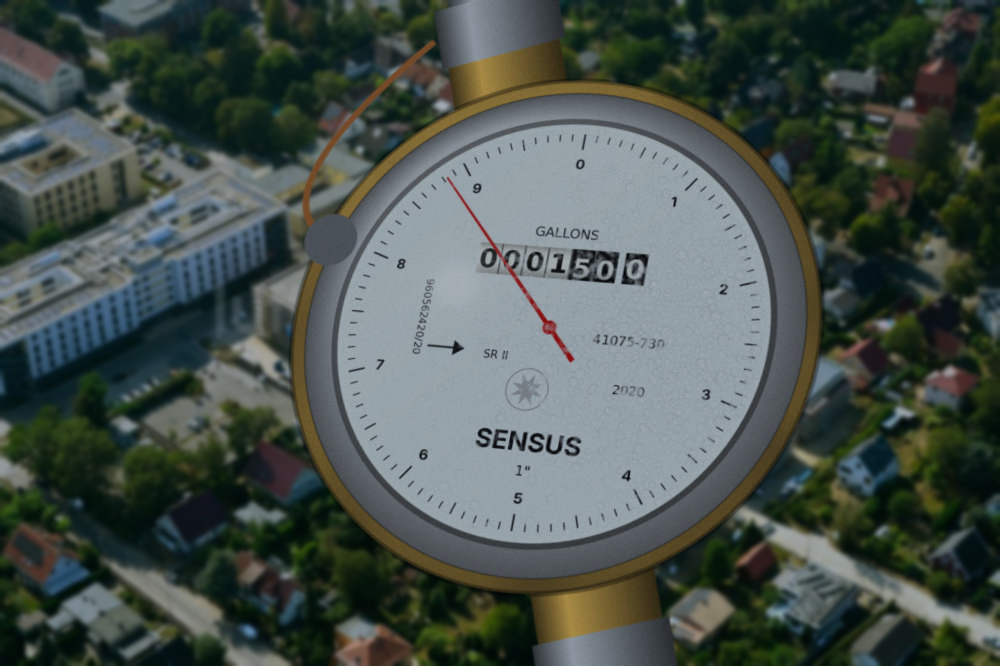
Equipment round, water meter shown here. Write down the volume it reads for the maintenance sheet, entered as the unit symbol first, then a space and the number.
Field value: gal 1498.8
